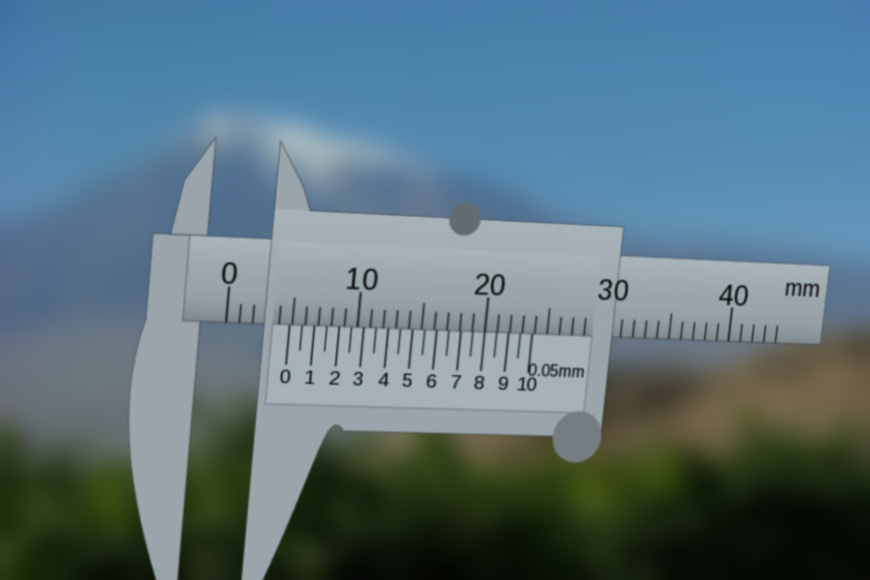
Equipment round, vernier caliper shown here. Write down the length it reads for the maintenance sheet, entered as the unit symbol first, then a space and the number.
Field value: mm 4.8
